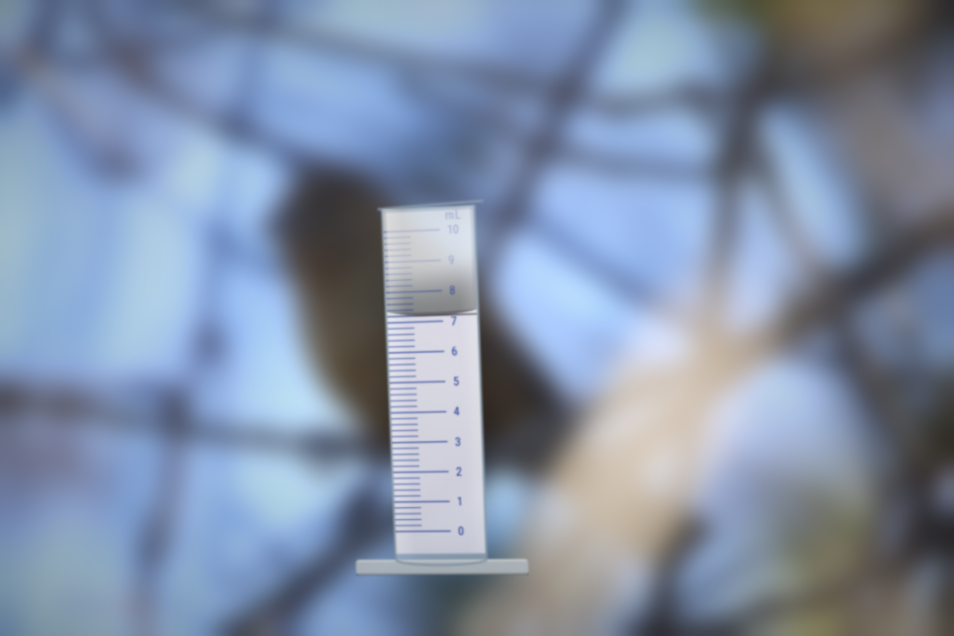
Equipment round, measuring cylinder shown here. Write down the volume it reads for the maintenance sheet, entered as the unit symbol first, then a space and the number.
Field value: mL 7.2
